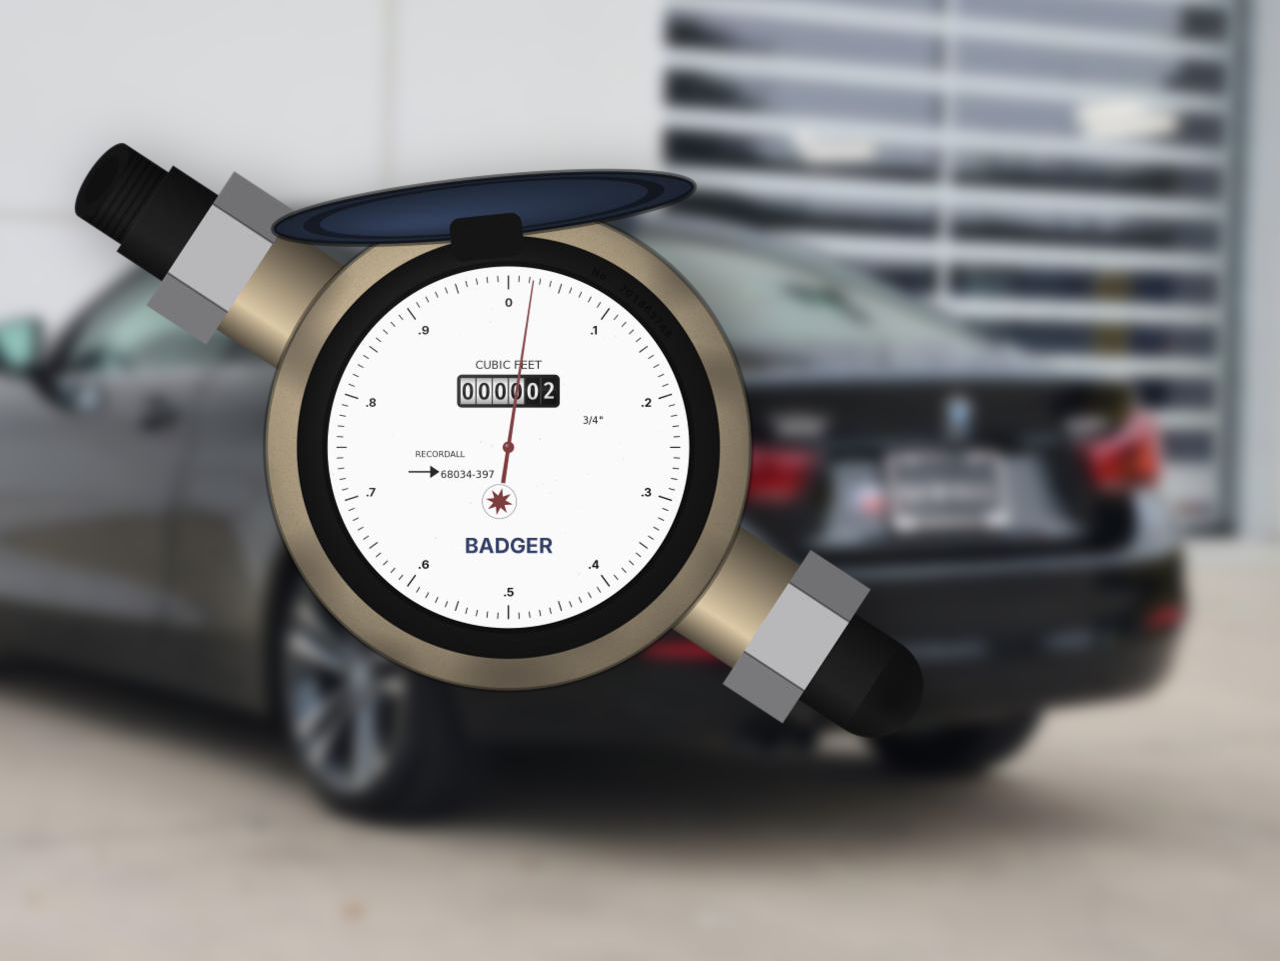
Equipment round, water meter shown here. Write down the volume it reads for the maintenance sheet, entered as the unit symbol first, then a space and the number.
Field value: ft³ 2.02
